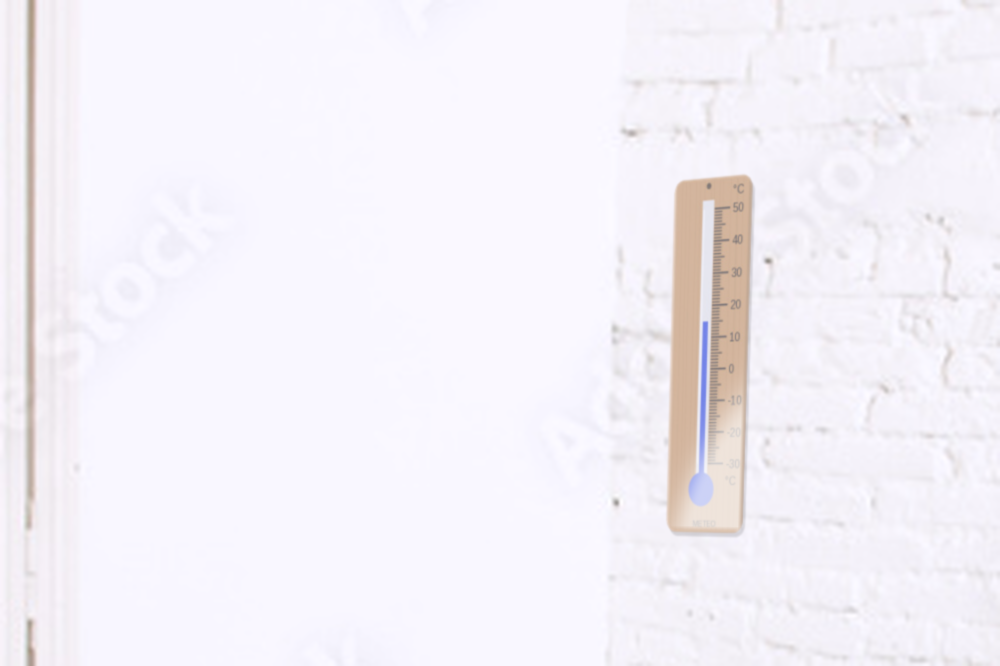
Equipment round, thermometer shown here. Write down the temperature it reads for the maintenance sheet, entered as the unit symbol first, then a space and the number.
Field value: °C 15
